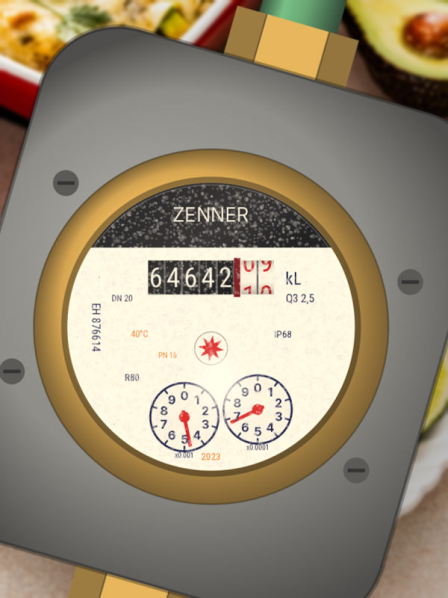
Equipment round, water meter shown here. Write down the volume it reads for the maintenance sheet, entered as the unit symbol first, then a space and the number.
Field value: kL 64642.0946
